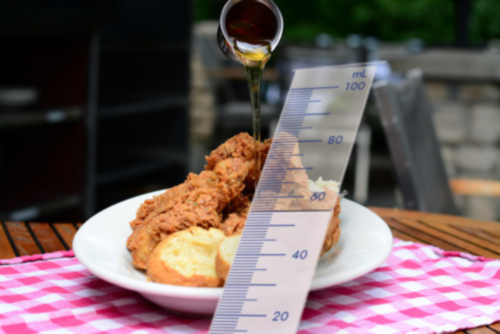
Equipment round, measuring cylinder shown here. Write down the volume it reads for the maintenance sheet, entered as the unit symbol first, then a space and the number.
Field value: mL 55
